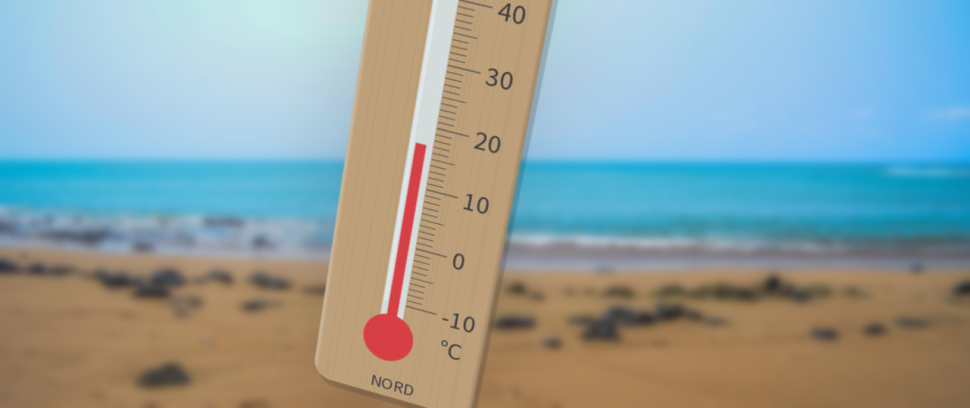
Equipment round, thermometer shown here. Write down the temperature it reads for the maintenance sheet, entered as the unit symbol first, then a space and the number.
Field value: °C 17
